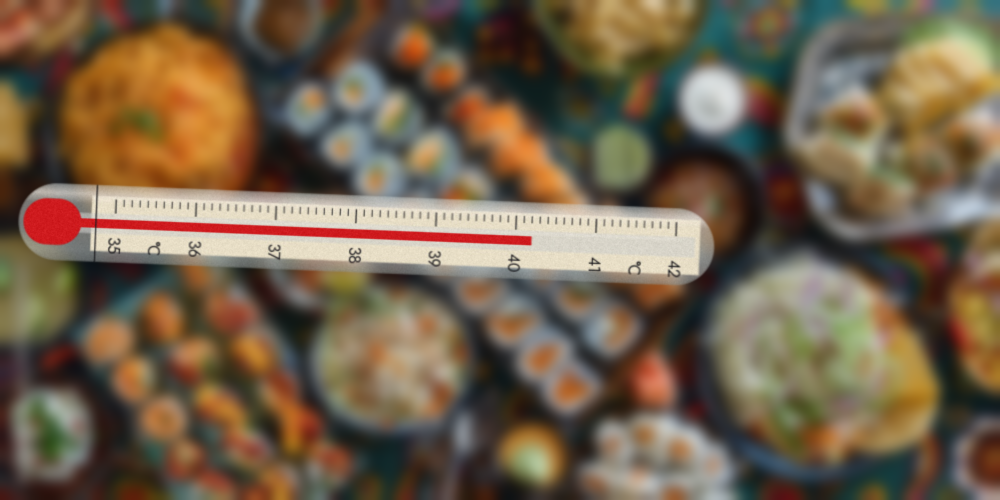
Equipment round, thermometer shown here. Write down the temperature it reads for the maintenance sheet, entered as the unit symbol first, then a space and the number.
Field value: °C 40.2
